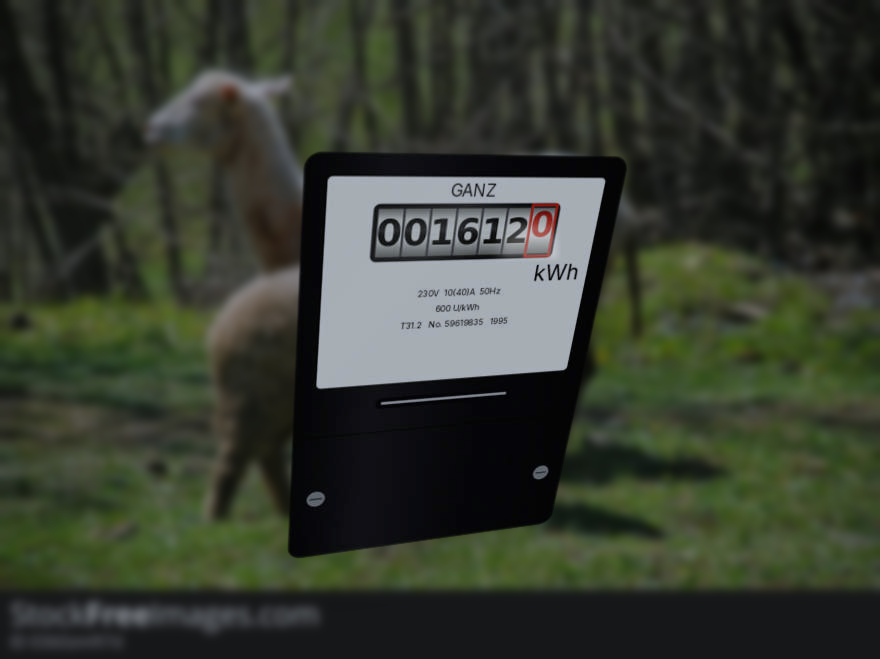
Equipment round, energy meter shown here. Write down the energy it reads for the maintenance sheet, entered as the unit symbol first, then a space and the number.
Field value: kWh 1612.0
